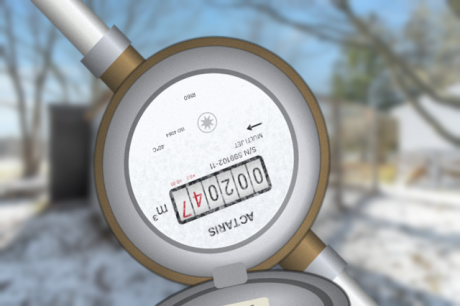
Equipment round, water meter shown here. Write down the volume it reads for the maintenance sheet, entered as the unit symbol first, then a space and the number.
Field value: m³ 20.47
